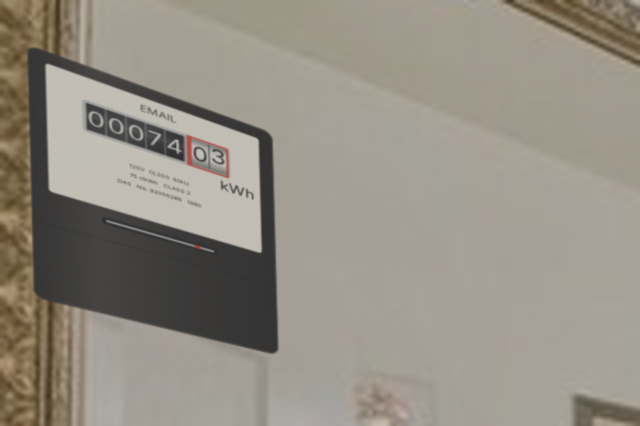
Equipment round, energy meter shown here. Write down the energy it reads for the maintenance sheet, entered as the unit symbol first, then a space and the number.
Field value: kWh 74.03
